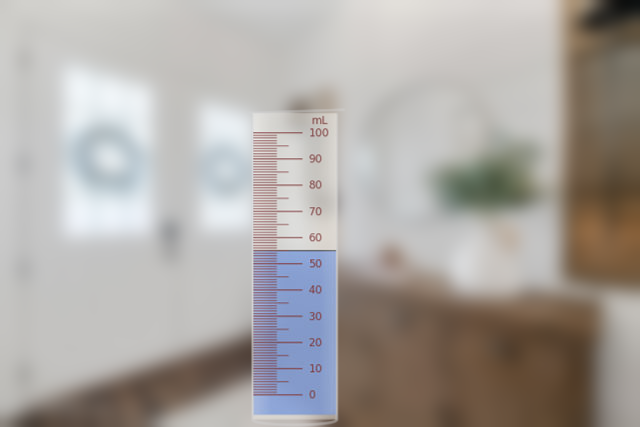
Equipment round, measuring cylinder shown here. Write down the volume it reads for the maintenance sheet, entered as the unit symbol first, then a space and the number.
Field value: mL 55
